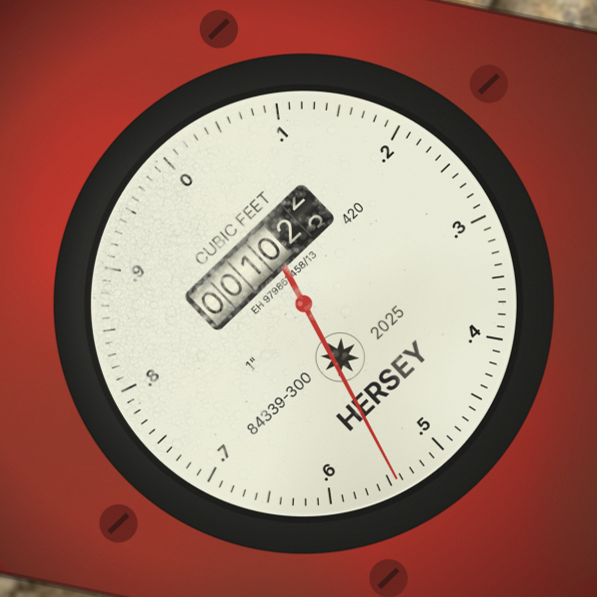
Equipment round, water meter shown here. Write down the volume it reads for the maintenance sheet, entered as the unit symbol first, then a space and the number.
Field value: ft³ 1022.54
